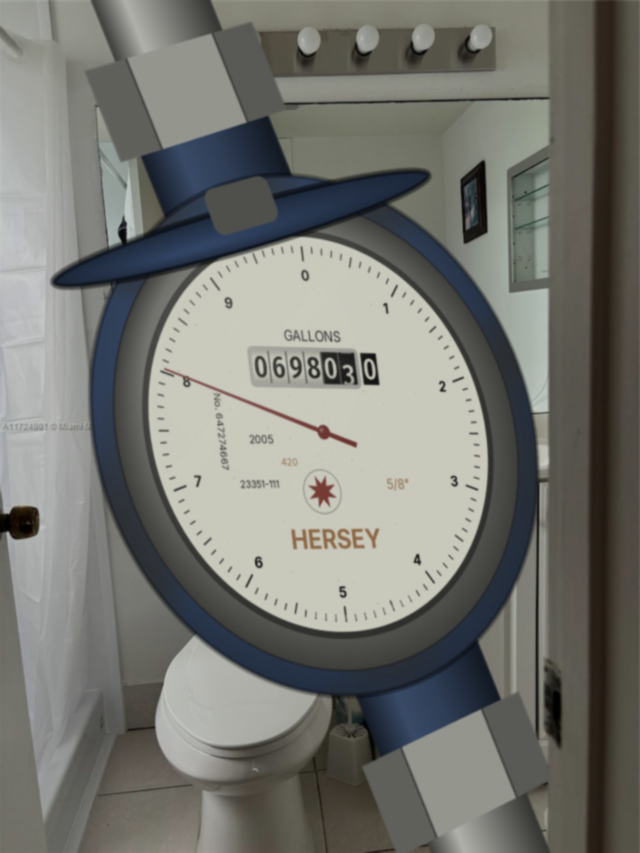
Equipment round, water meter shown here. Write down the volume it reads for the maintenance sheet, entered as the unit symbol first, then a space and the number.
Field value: gal 698028.0
